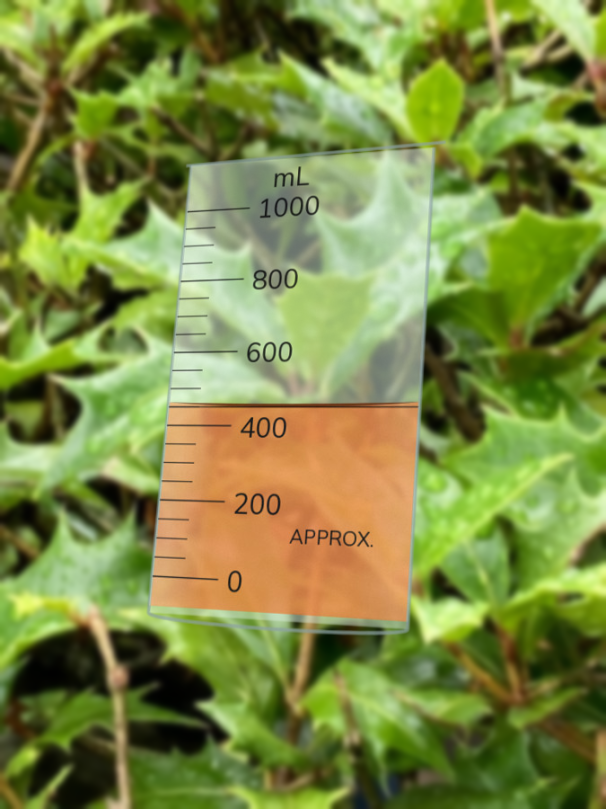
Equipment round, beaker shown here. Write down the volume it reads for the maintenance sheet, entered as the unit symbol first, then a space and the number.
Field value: mL 450
